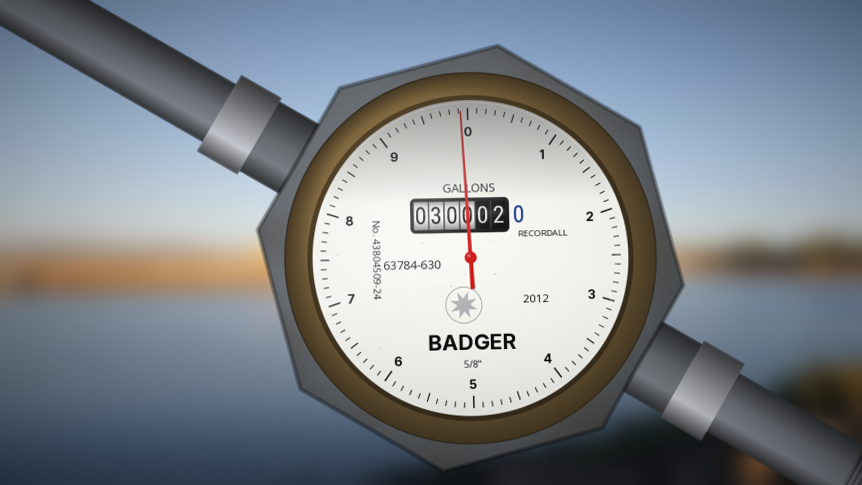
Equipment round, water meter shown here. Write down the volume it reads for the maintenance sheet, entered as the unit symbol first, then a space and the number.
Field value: gal 300019.9
